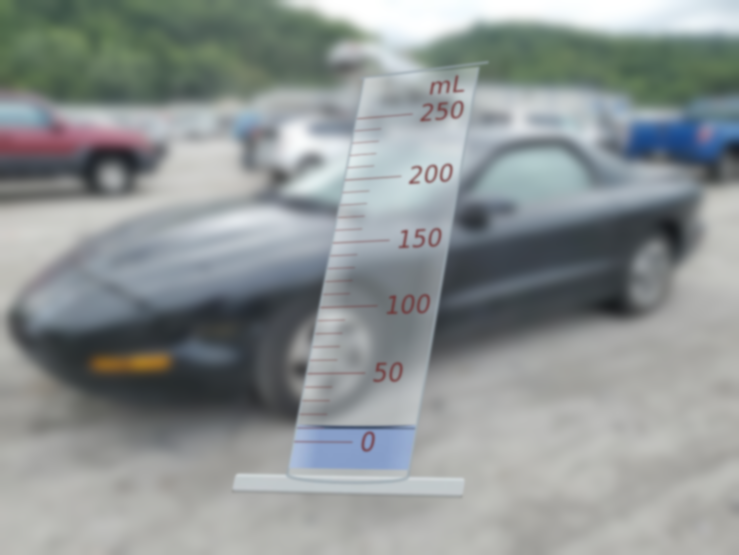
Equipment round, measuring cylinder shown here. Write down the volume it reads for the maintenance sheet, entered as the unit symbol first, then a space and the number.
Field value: mL 10
